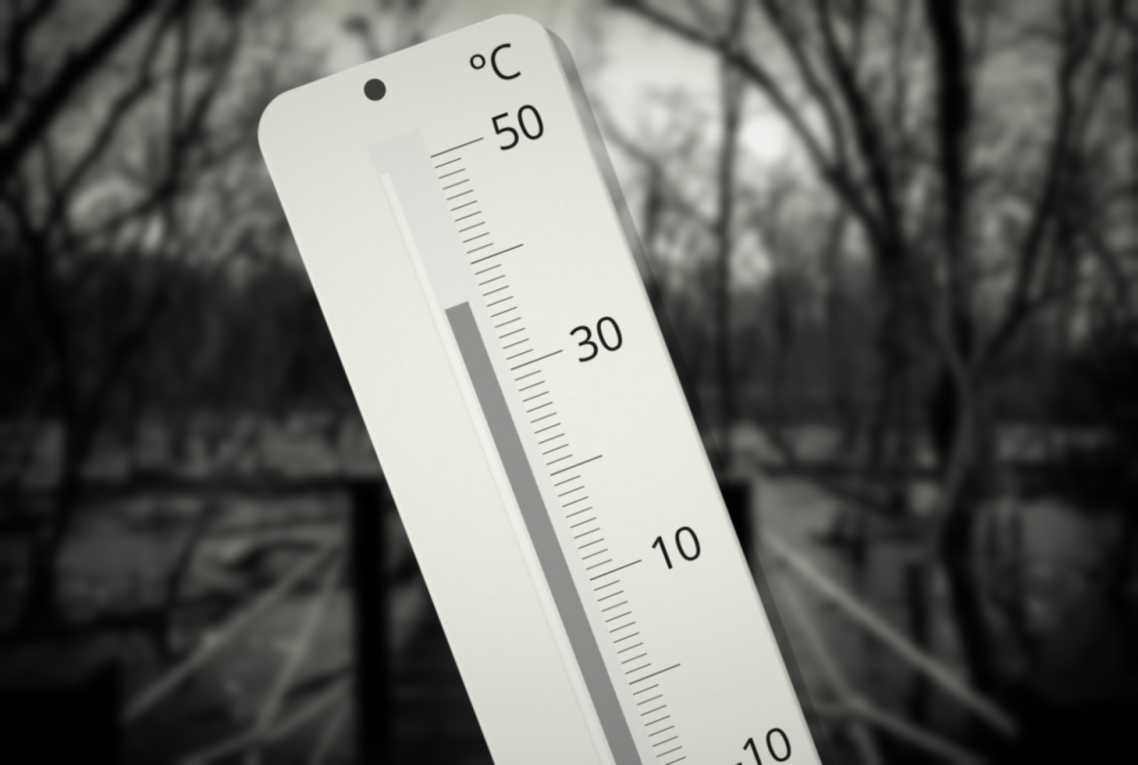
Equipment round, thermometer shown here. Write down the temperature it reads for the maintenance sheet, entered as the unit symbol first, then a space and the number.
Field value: °C 37
